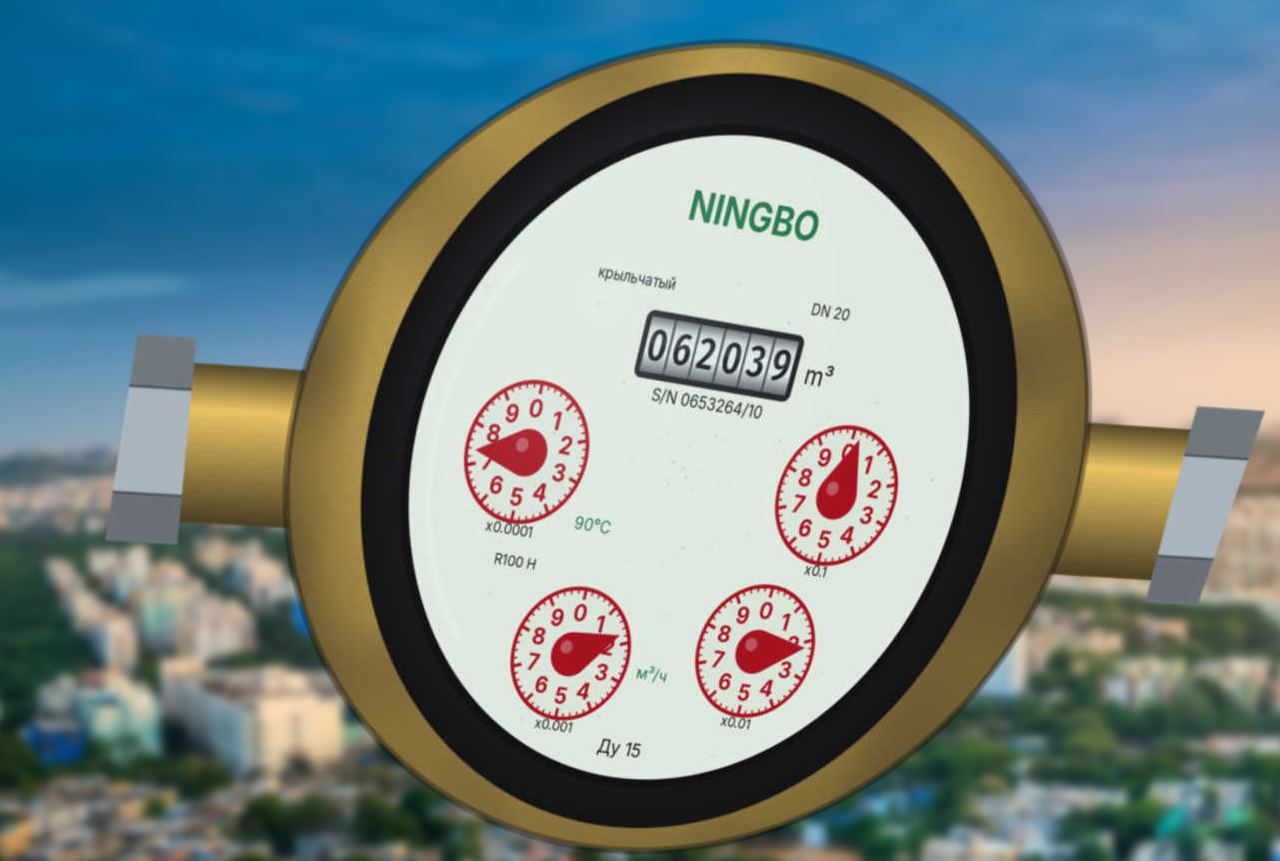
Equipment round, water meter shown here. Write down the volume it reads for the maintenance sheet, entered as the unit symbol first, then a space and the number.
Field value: m³ 62039.0217
